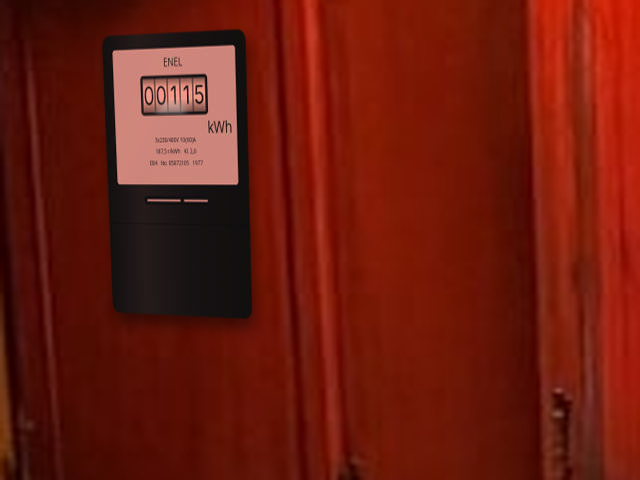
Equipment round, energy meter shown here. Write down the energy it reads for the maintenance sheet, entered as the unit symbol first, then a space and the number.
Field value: kWh 115
